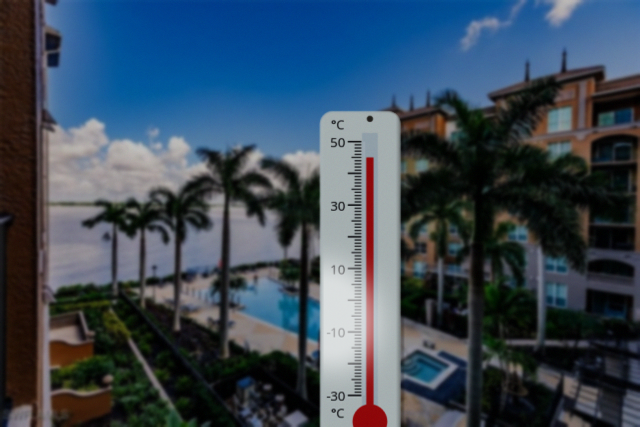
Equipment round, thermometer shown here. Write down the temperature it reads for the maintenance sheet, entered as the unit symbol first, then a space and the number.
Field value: °C 45
